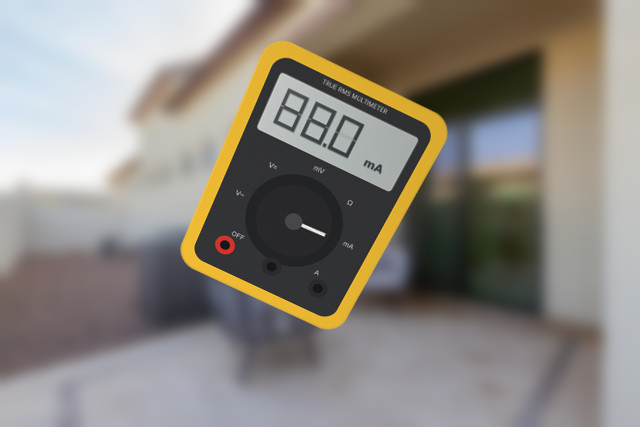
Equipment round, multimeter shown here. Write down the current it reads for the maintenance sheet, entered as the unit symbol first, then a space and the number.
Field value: mA 88.0
